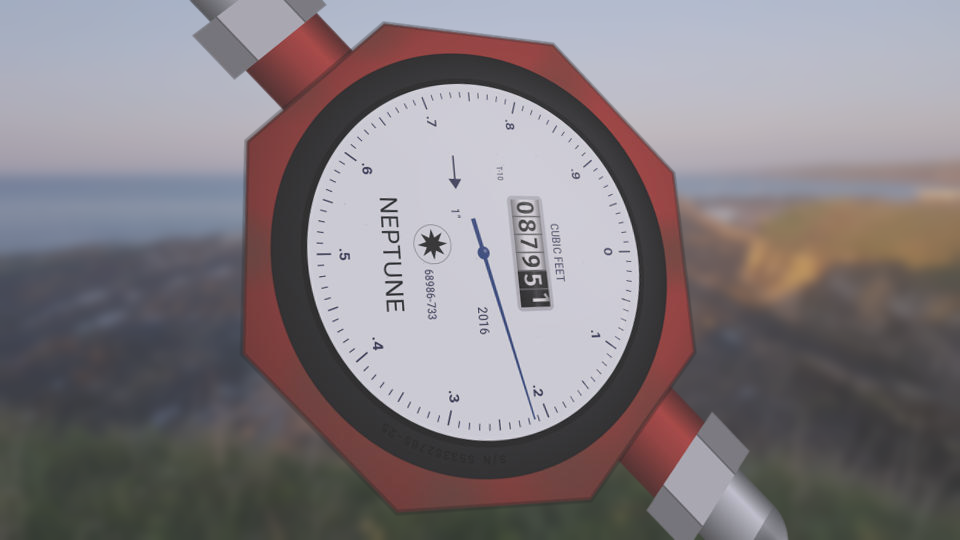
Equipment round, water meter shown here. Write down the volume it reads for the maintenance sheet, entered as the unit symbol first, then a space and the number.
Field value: ft³ 87951.21
